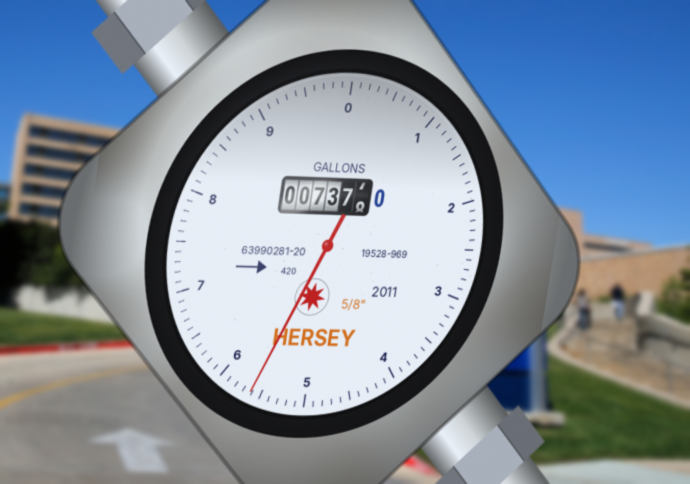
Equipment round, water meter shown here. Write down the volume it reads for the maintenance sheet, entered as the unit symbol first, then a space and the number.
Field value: gal 73775.6
